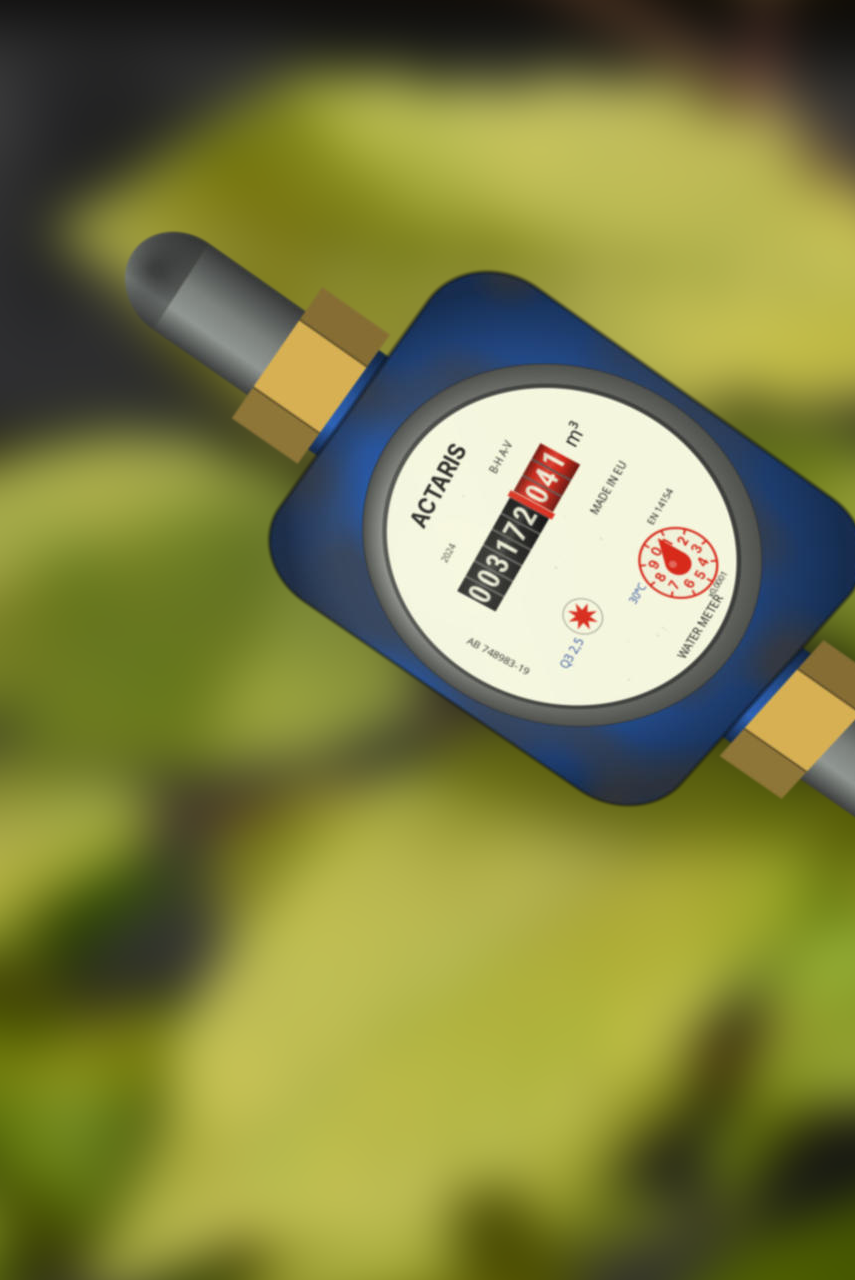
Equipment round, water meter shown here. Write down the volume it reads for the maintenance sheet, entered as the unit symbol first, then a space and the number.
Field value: m³ 3172.0410
